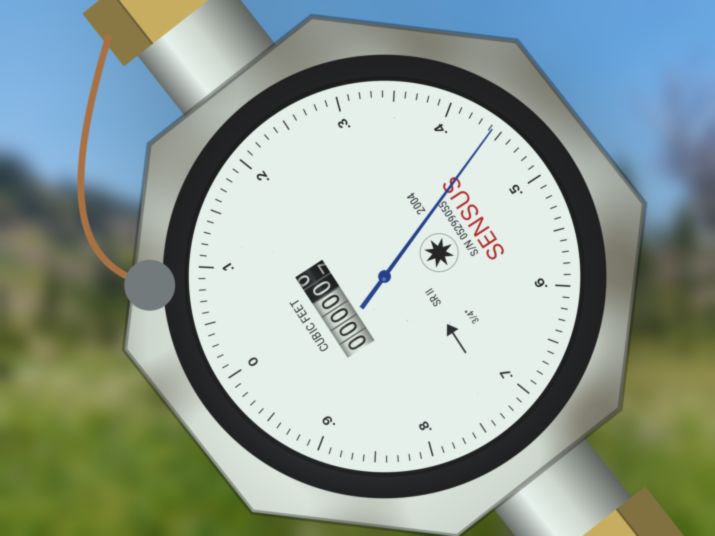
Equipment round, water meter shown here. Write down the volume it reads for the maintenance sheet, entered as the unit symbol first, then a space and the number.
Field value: ft³ 6.44
